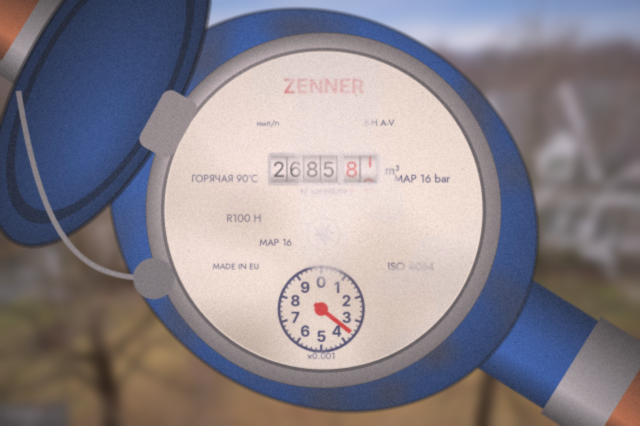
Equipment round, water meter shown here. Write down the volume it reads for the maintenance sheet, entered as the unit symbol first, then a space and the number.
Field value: m³ 2685.813
